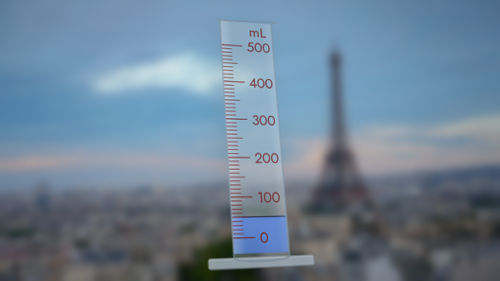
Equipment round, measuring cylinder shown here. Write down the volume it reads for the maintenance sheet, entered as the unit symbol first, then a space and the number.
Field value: mL 50
